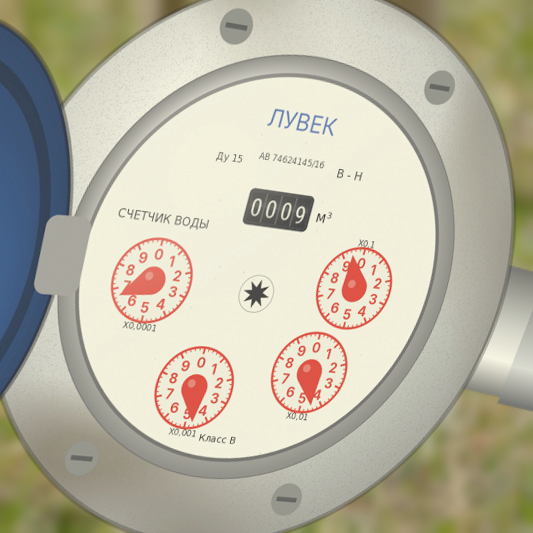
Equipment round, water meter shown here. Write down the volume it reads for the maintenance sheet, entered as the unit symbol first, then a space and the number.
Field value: m³ 8.9446
